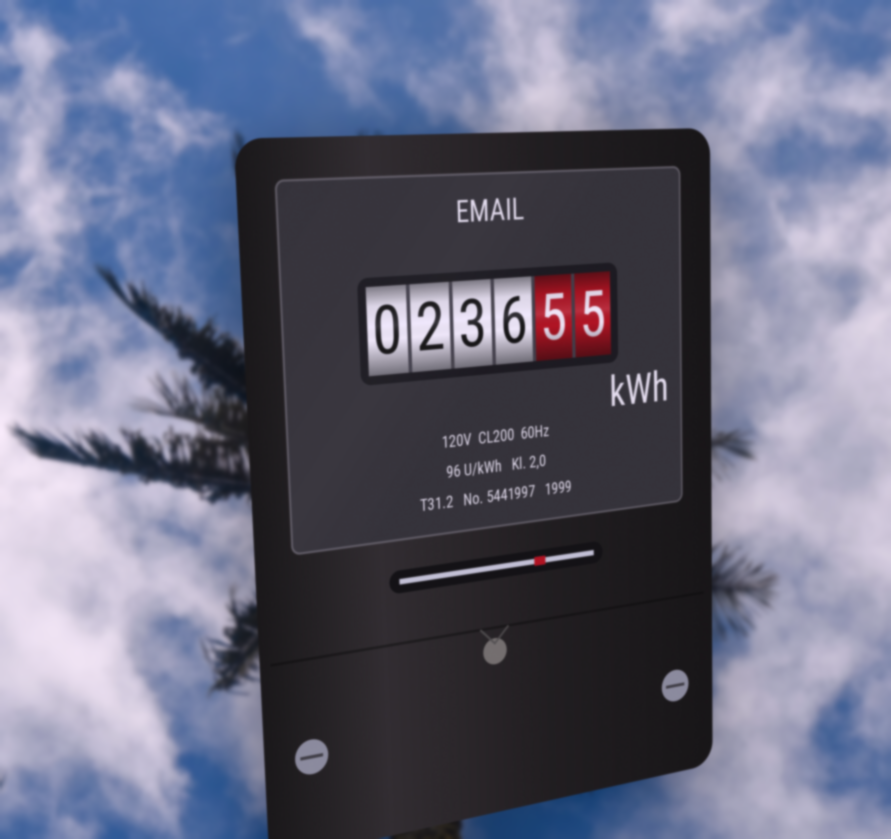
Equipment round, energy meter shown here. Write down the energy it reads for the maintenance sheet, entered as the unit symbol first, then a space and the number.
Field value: kWh 236.55
